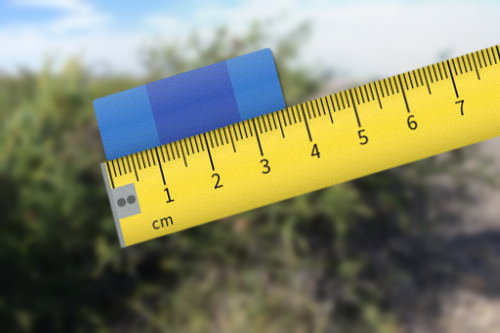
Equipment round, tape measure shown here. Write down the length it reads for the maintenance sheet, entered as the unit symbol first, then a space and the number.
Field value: cm 3.7
